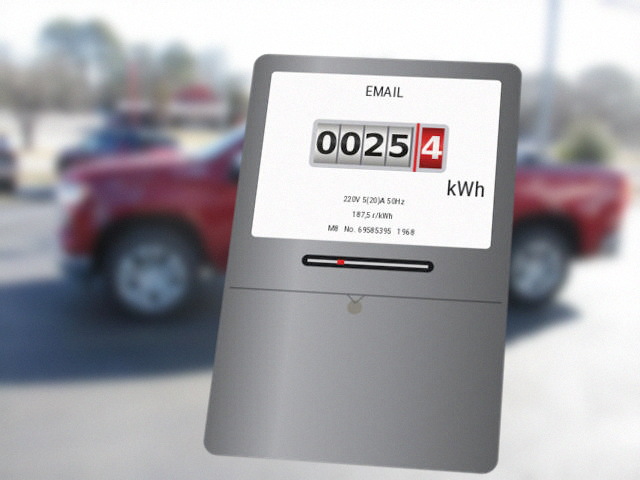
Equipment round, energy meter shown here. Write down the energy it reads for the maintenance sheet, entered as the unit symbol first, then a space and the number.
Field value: kWh 25.4
